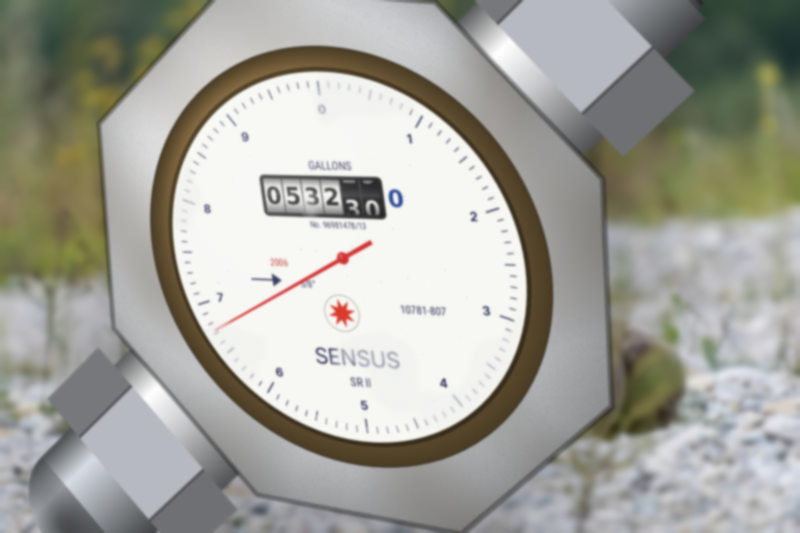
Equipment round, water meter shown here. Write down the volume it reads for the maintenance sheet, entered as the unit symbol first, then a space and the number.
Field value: gal 532296.7
